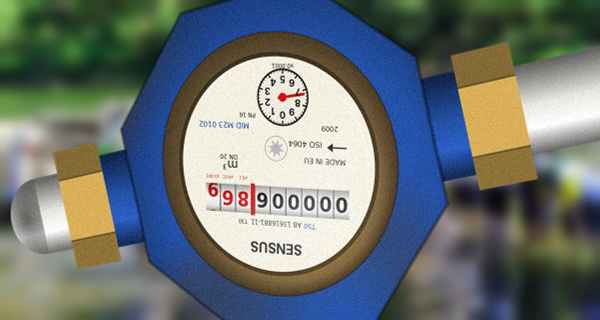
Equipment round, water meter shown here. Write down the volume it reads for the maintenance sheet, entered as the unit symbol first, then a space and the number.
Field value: m³ 6.8687
